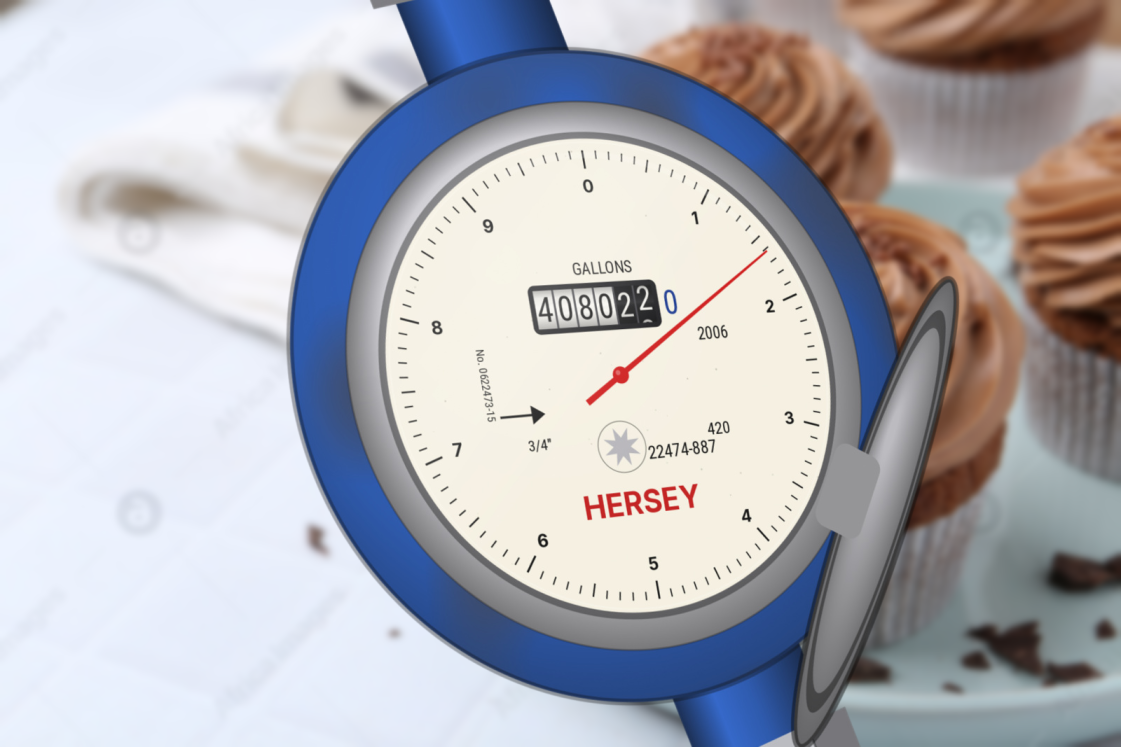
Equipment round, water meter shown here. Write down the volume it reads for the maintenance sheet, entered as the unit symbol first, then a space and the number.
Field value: gal 4080221.6
